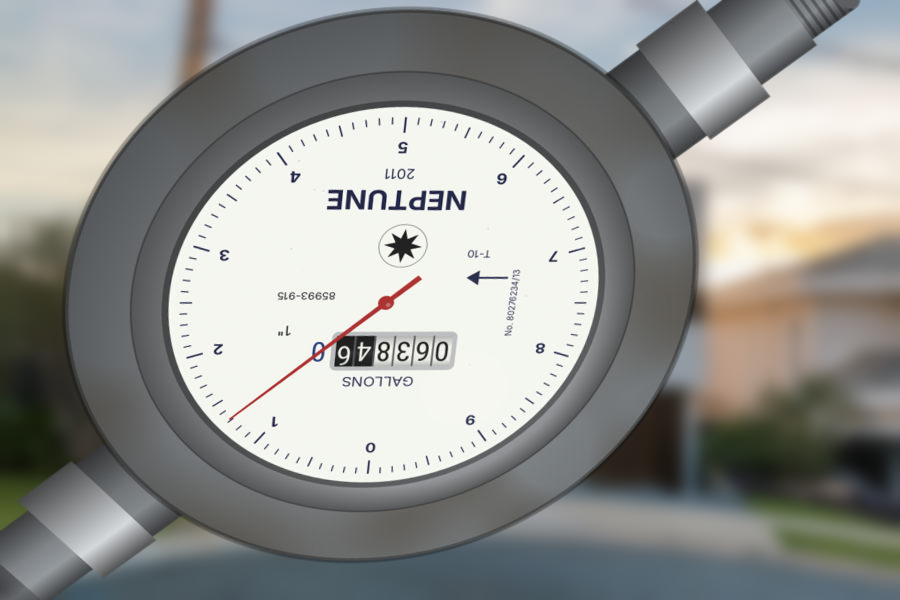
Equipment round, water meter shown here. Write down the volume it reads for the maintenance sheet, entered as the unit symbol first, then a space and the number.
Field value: gal 638461.3
